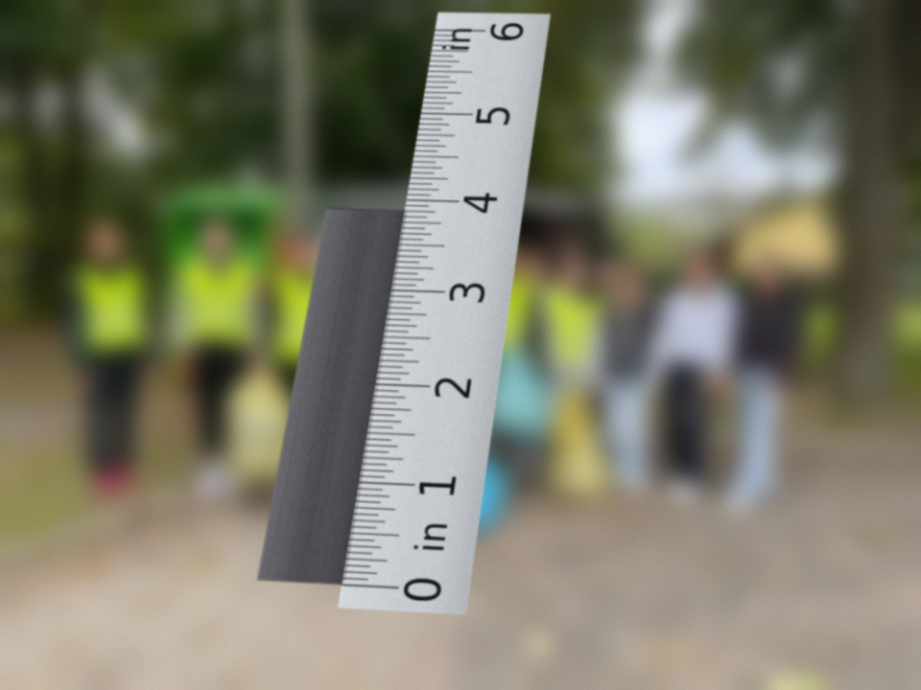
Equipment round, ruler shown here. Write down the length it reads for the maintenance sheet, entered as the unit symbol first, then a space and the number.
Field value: in 3.875
